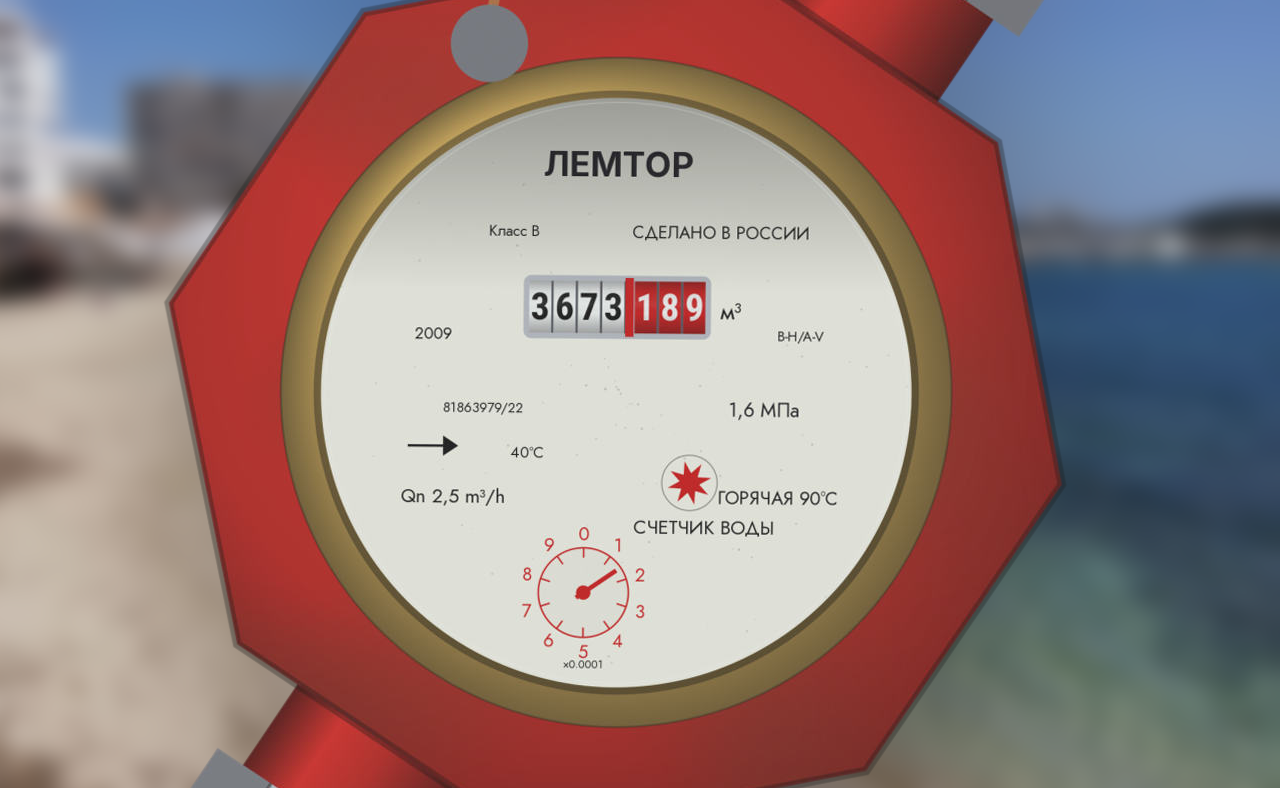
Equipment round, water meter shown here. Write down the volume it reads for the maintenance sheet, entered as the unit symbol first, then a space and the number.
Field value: m³ 3673.1891
